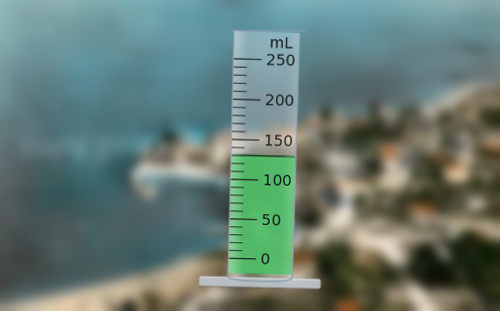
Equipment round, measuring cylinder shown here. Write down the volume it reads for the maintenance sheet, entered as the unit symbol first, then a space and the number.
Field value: mL 130
